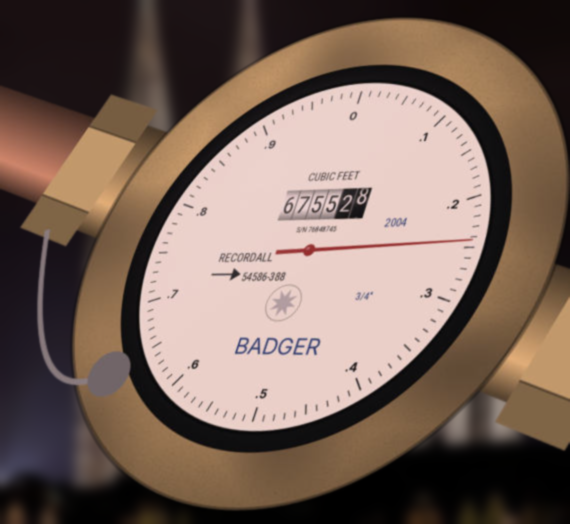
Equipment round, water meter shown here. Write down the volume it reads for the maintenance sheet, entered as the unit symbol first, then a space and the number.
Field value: ft³ 675528.24
